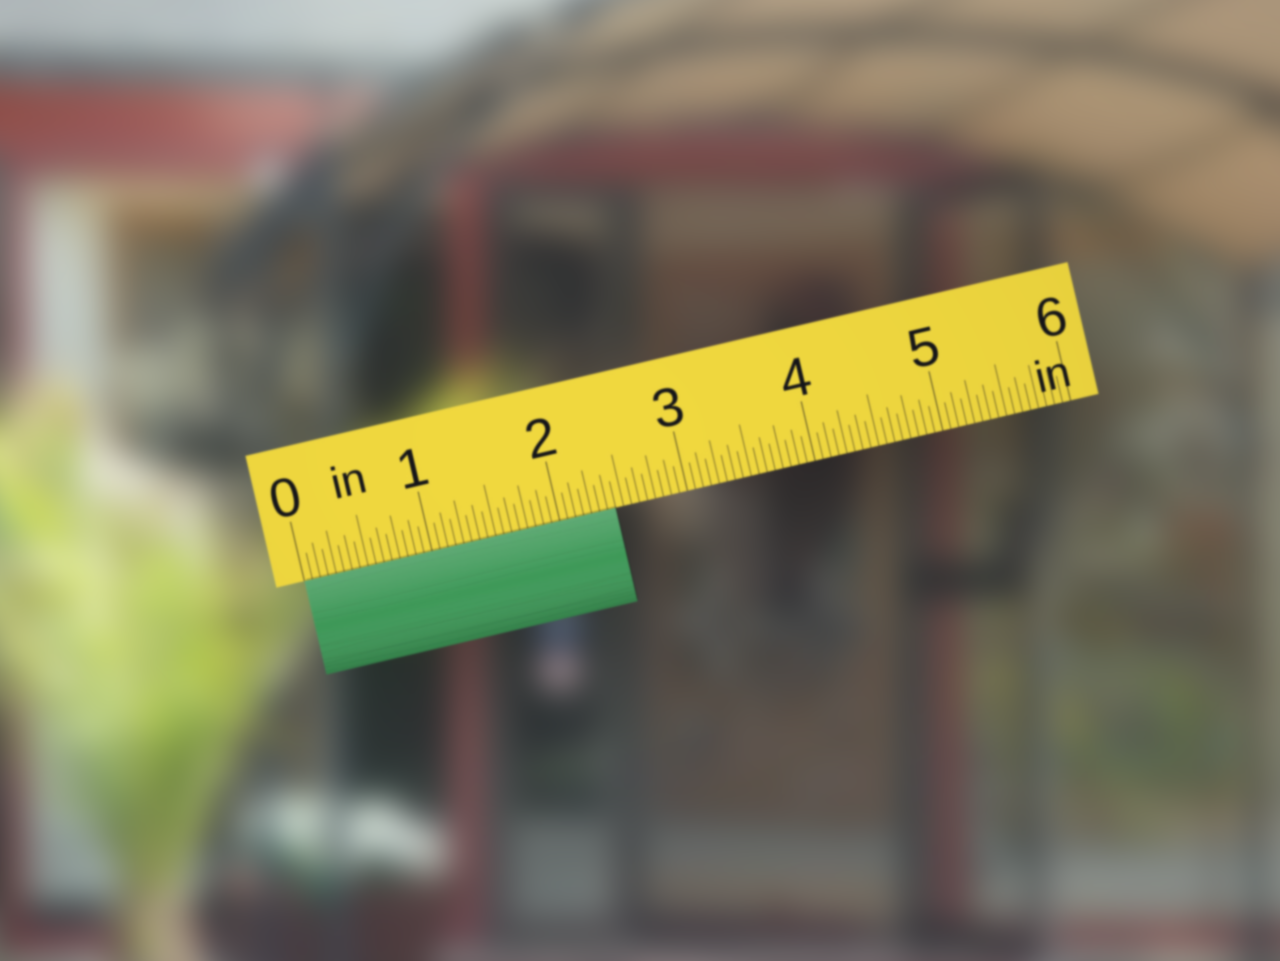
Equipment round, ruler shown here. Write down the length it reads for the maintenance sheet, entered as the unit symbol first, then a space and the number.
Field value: in 2.4375
